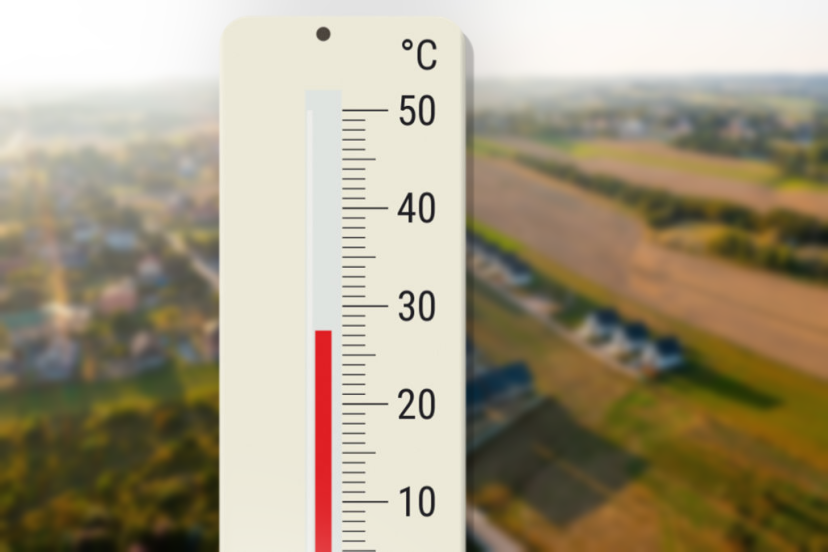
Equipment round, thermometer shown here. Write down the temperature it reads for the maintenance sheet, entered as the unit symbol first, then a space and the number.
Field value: °C 27.5
